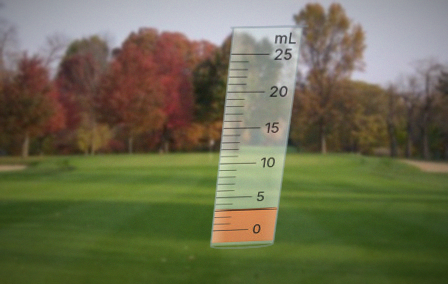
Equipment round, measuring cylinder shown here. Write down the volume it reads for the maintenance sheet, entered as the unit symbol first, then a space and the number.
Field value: mL 3
